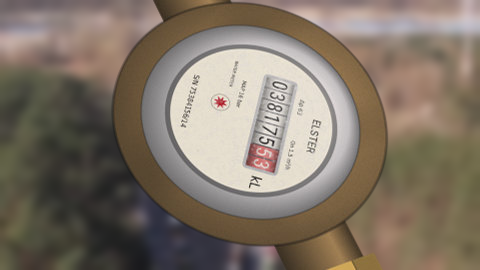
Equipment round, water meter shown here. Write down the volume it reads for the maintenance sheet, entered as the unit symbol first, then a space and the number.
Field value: kL 38175.53
